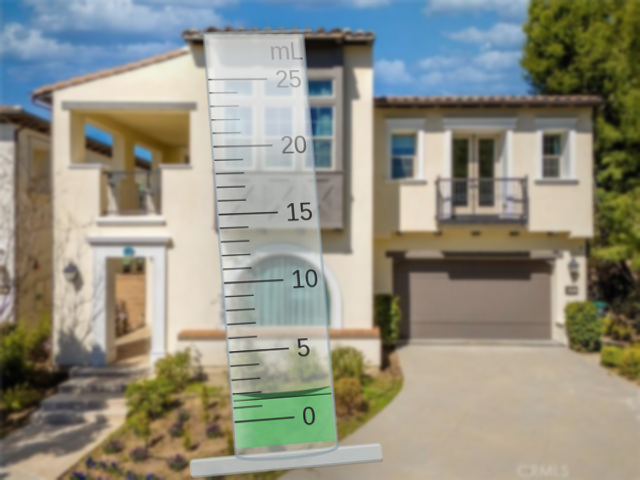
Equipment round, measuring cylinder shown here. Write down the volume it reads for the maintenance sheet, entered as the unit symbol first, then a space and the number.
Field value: mL 1.5
